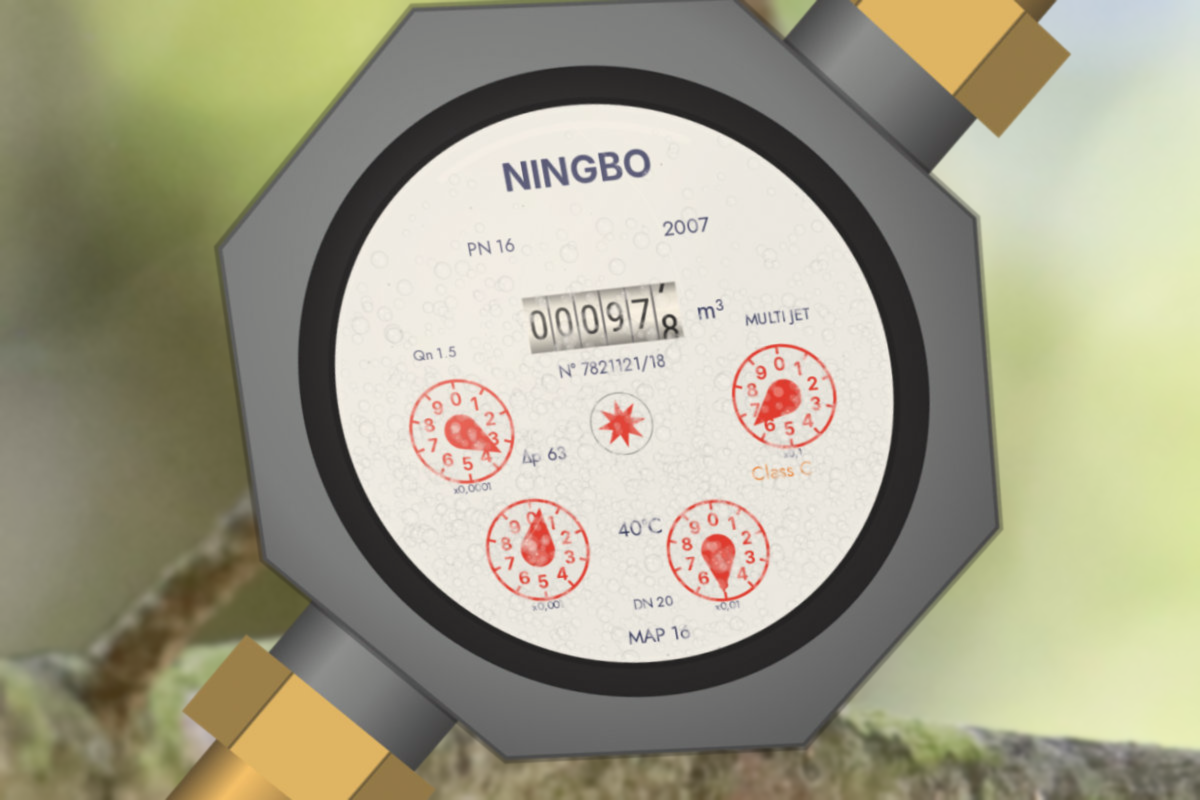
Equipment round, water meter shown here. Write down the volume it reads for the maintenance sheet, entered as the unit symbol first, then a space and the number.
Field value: m³ 977.6503
